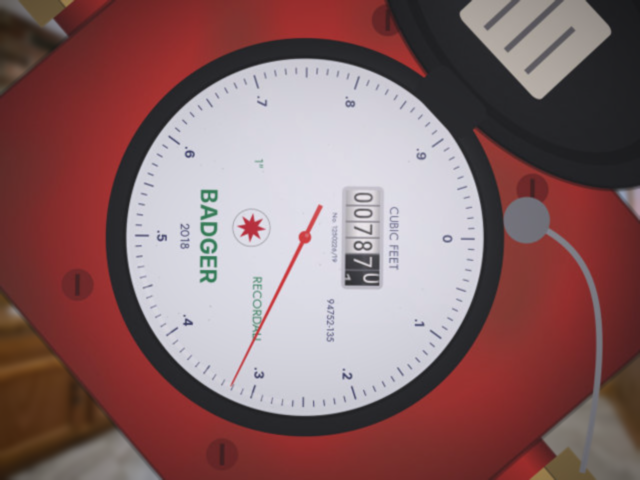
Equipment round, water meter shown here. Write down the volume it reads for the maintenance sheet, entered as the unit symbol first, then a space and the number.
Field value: ft³ 7870.32
